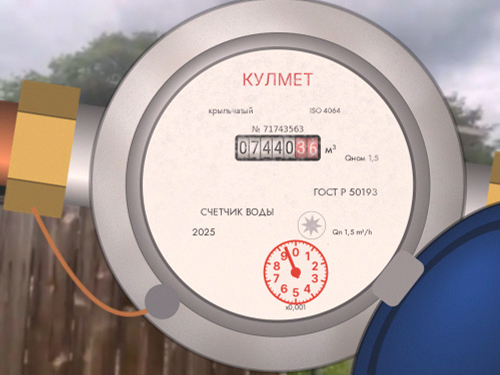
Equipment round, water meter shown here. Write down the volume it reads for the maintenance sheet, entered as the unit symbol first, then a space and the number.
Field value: m³ 7440.359
